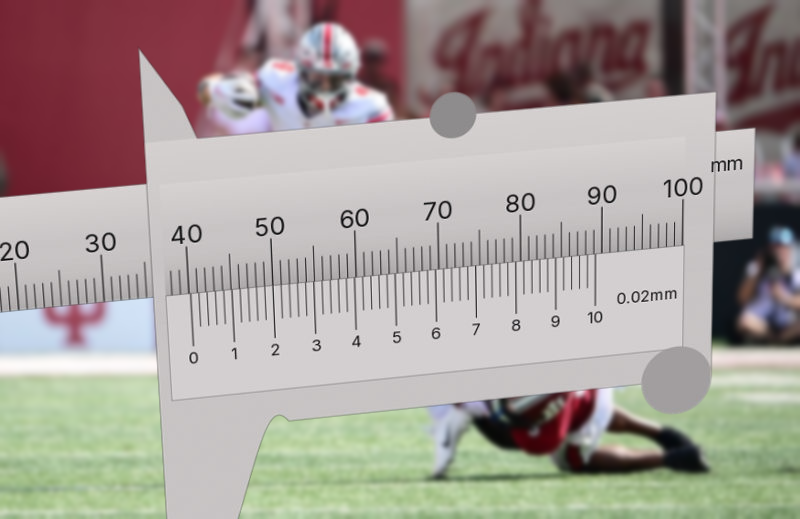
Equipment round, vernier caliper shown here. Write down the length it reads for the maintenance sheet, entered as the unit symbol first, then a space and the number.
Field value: mm 40.2
